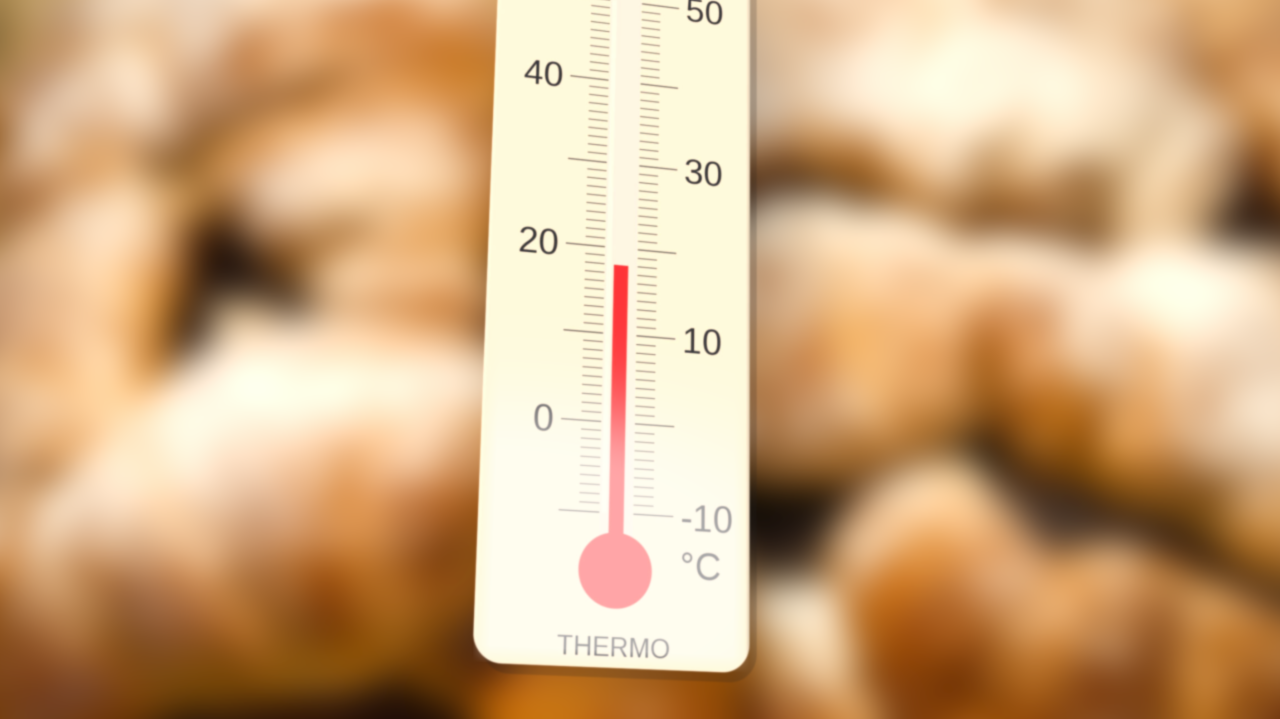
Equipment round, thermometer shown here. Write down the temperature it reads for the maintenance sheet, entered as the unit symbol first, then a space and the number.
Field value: °C 18
